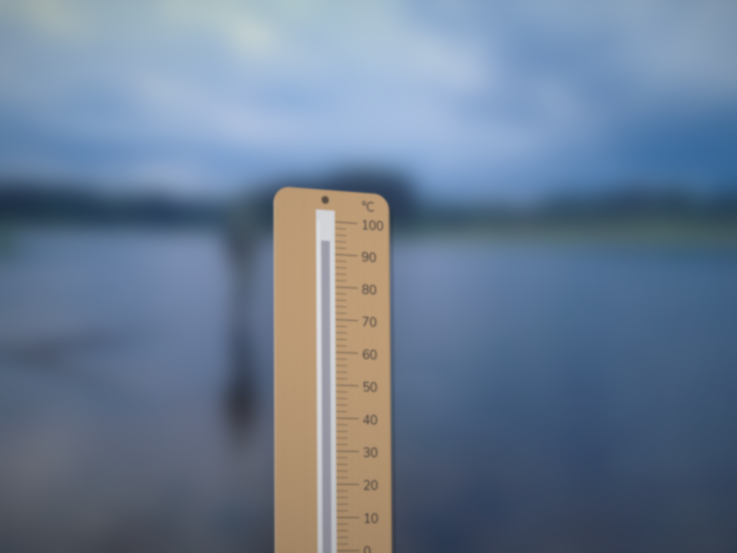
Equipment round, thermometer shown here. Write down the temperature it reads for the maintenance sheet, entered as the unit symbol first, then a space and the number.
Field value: °C 94
